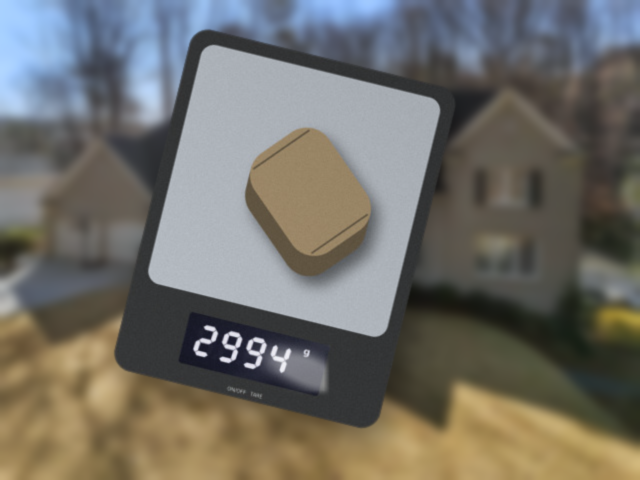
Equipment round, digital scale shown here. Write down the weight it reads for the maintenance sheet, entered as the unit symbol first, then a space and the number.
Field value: g 2994
